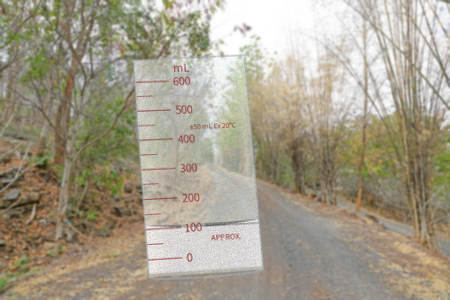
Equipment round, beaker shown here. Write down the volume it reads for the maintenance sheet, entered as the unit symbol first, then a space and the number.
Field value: mL 100
